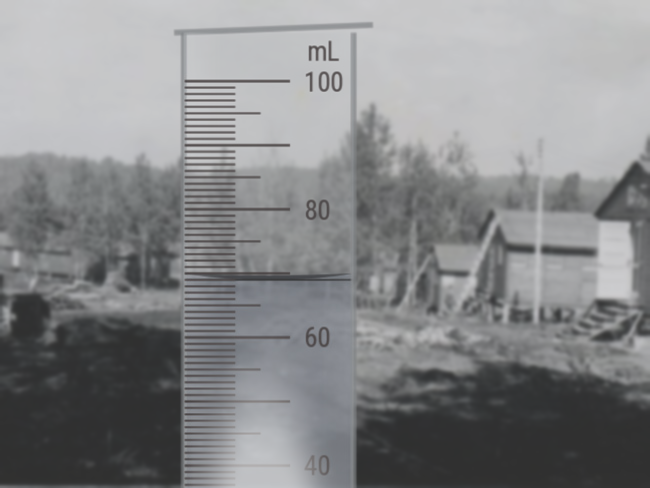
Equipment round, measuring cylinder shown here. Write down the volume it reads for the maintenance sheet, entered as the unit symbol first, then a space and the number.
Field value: mL 69
